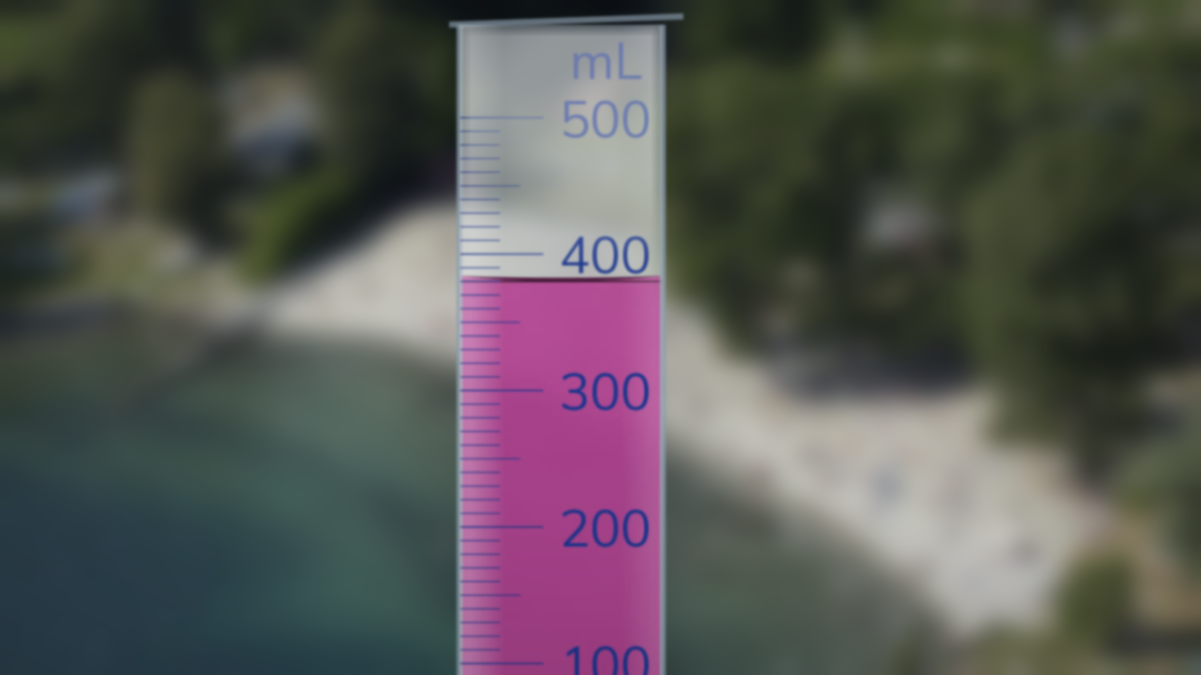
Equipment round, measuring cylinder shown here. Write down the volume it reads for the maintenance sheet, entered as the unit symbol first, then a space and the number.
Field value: mL 380
